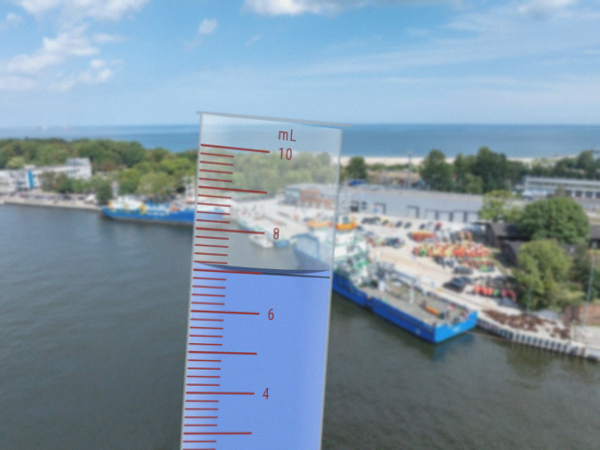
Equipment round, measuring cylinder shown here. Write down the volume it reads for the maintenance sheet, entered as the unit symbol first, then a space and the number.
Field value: mL 7
